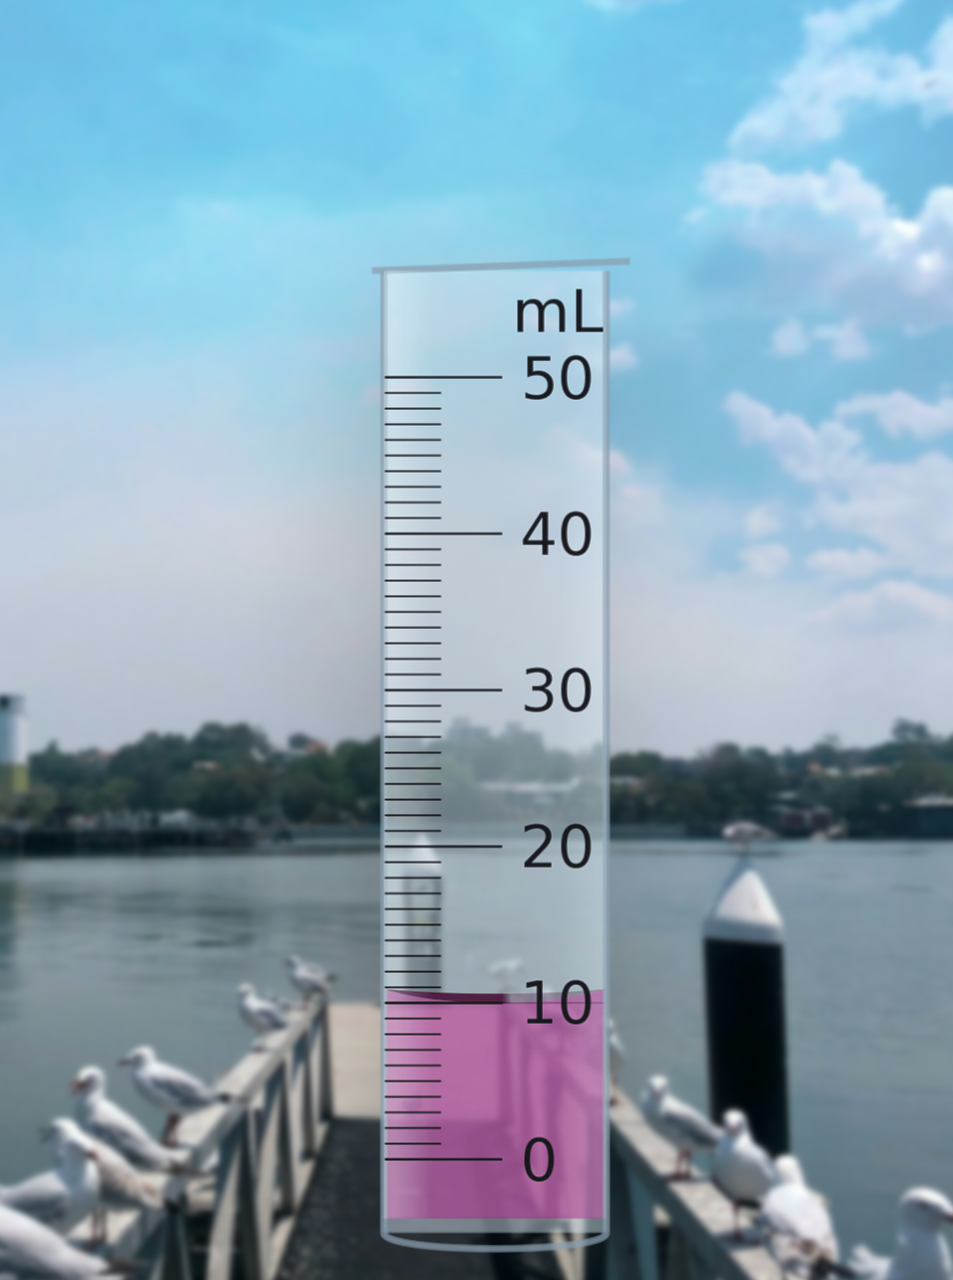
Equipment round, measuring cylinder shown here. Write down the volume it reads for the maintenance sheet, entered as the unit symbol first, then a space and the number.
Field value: mL 10
